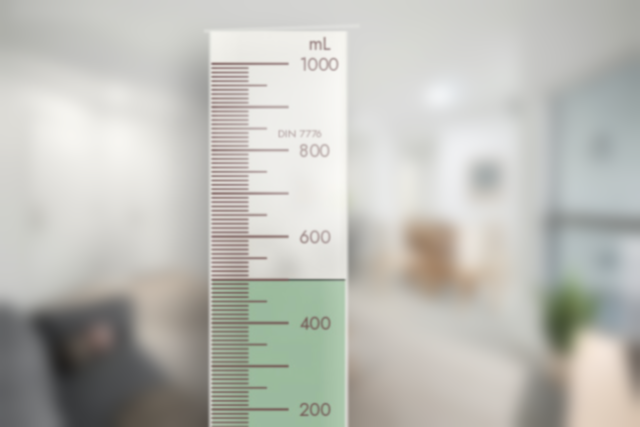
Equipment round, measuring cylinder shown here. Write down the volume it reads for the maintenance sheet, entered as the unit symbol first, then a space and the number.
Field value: mL 500
